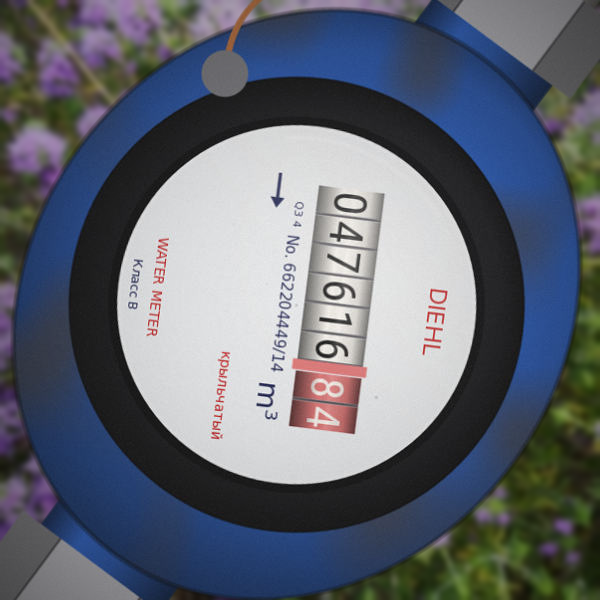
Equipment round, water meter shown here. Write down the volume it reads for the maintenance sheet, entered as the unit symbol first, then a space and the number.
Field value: m³ 47616.84
